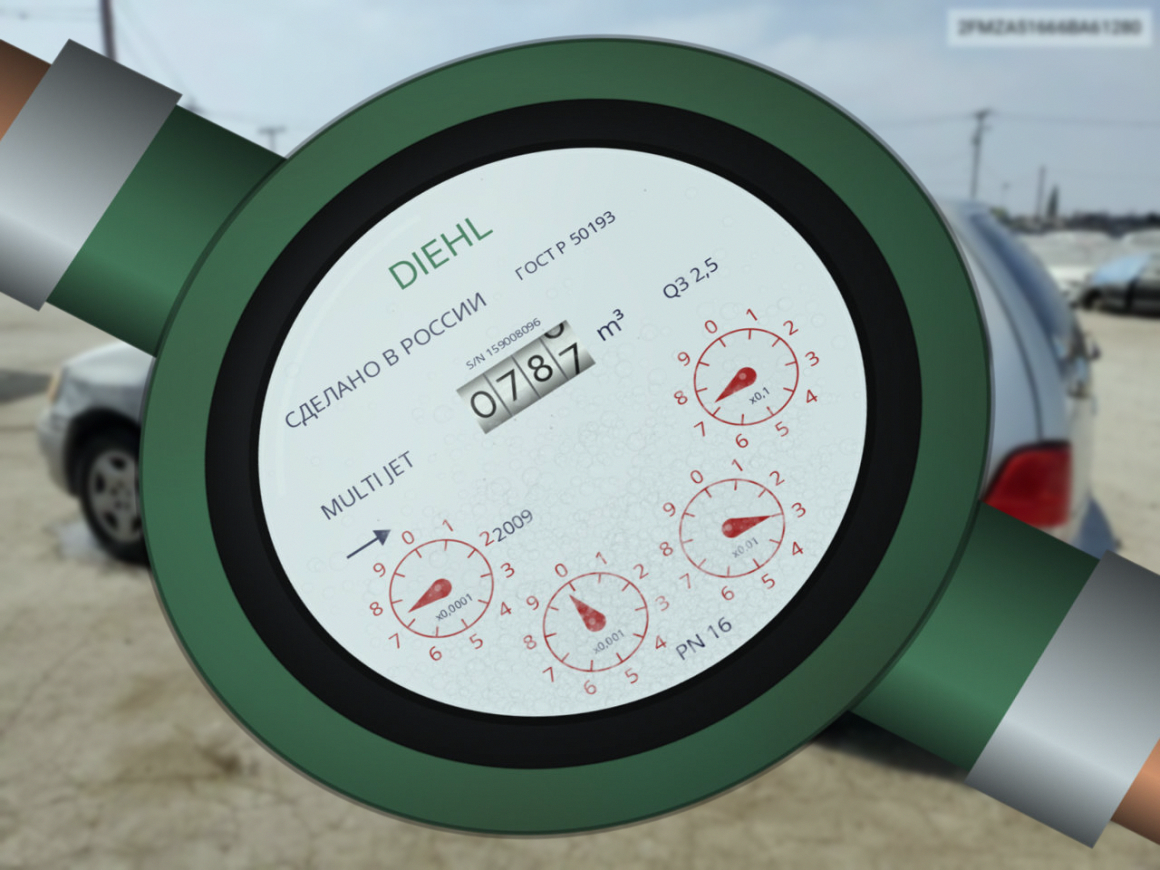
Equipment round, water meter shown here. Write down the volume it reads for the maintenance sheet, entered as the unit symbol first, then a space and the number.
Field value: m³ 786.7297
